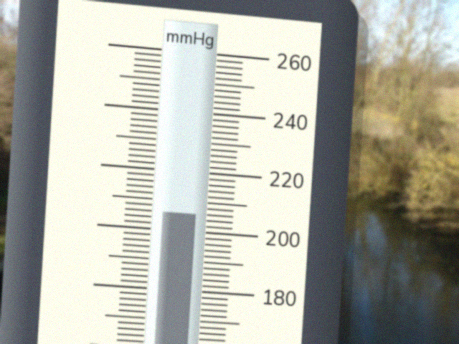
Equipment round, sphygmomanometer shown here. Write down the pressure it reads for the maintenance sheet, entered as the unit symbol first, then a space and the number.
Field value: mmHg 206
